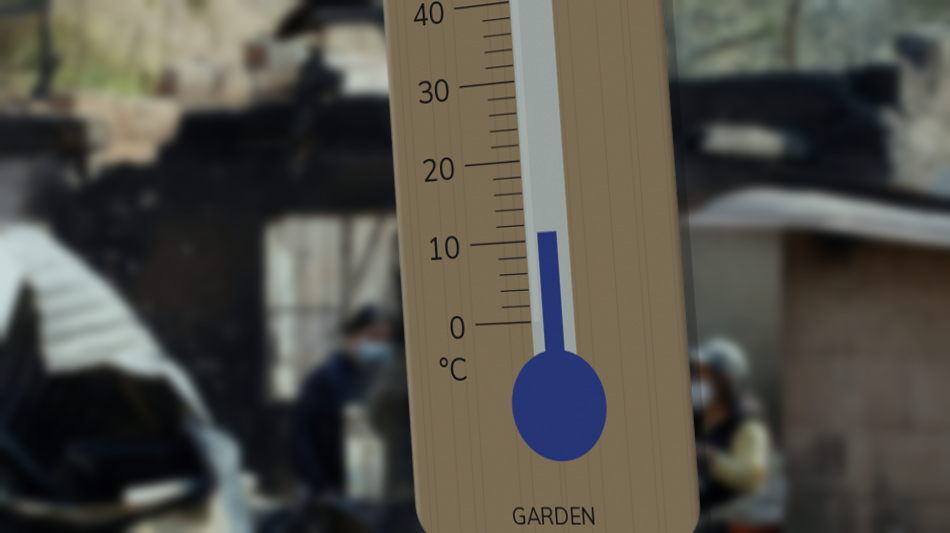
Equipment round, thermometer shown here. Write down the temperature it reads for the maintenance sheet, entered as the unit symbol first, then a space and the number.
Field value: °C 11
